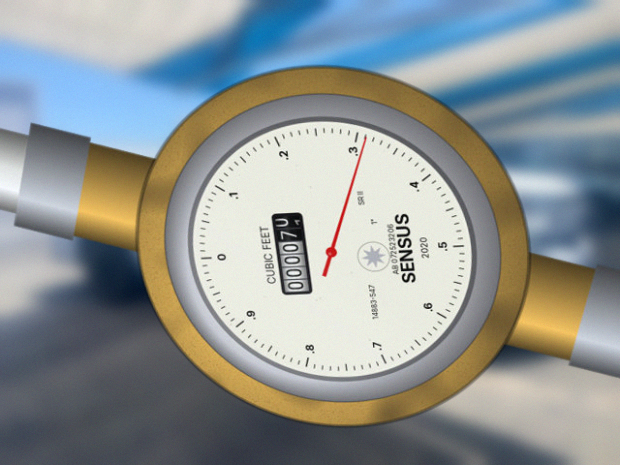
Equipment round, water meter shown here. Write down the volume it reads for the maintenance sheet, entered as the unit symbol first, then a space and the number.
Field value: ft³ 70.31
